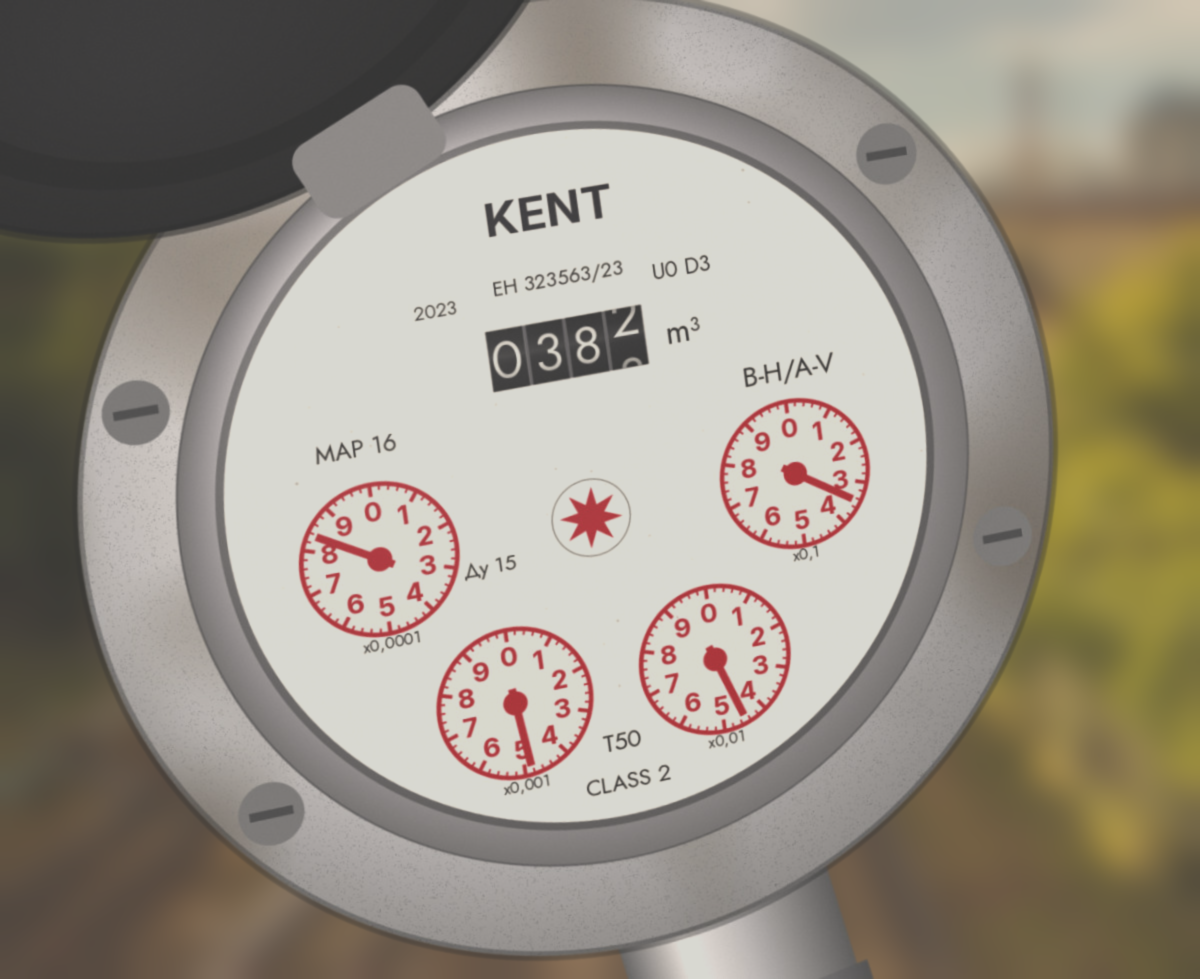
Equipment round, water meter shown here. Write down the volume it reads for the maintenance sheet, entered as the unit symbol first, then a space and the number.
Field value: m³ 382.3448
